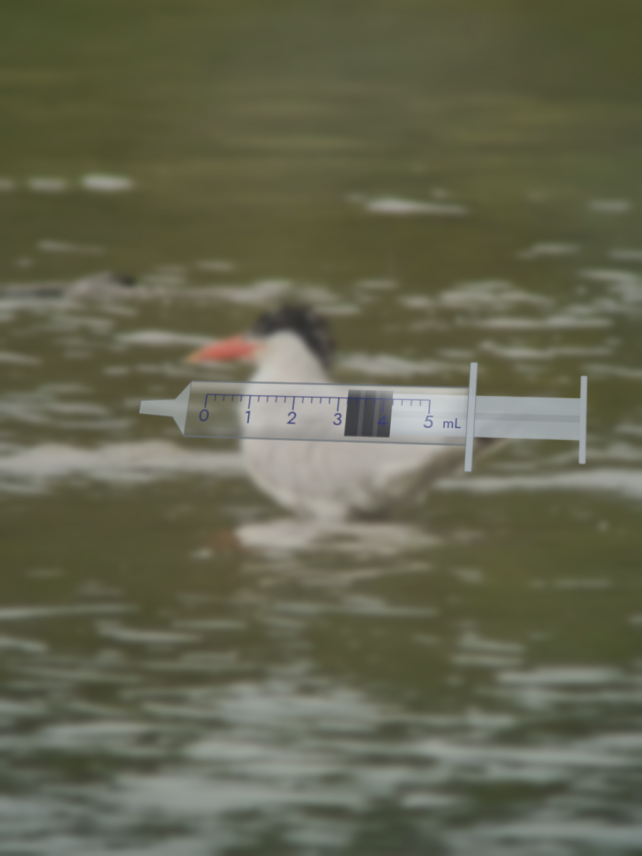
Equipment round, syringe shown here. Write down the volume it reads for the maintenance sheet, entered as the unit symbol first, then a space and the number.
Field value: mL 3.2
